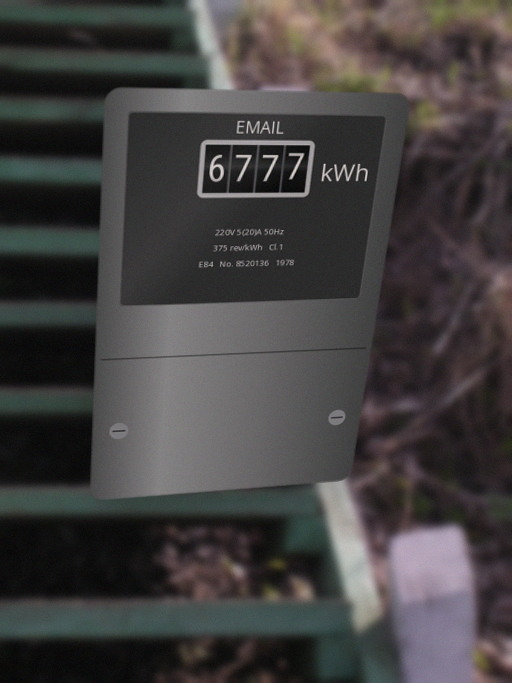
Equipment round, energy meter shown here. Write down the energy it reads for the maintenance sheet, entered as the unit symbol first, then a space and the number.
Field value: kWh 6777
